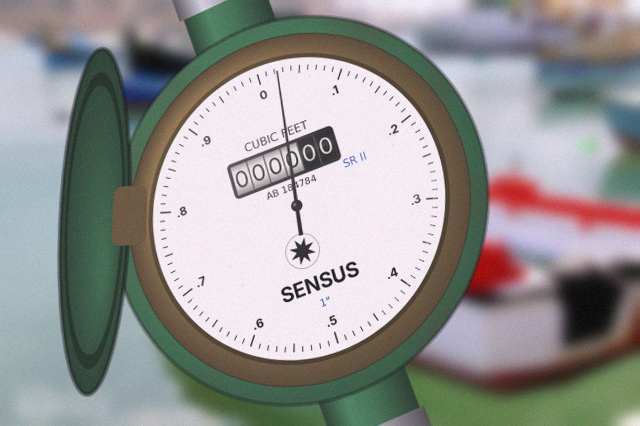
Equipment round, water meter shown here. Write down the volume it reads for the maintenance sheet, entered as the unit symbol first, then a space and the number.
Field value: ft³ 0.02
